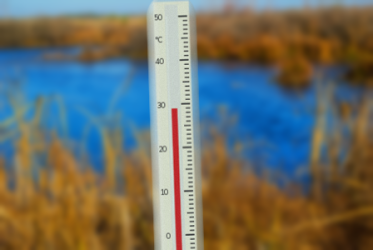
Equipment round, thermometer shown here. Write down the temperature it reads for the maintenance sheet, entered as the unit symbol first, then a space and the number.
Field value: °C 29
